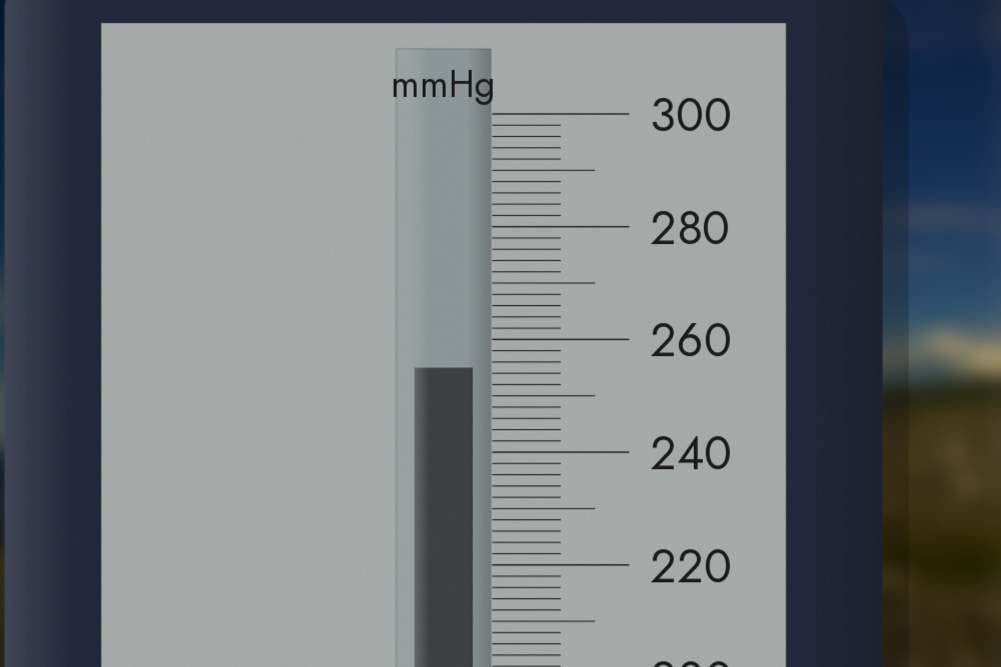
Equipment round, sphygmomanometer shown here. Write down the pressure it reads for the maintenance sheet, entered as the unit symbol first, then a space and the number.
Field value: mmHg 255
